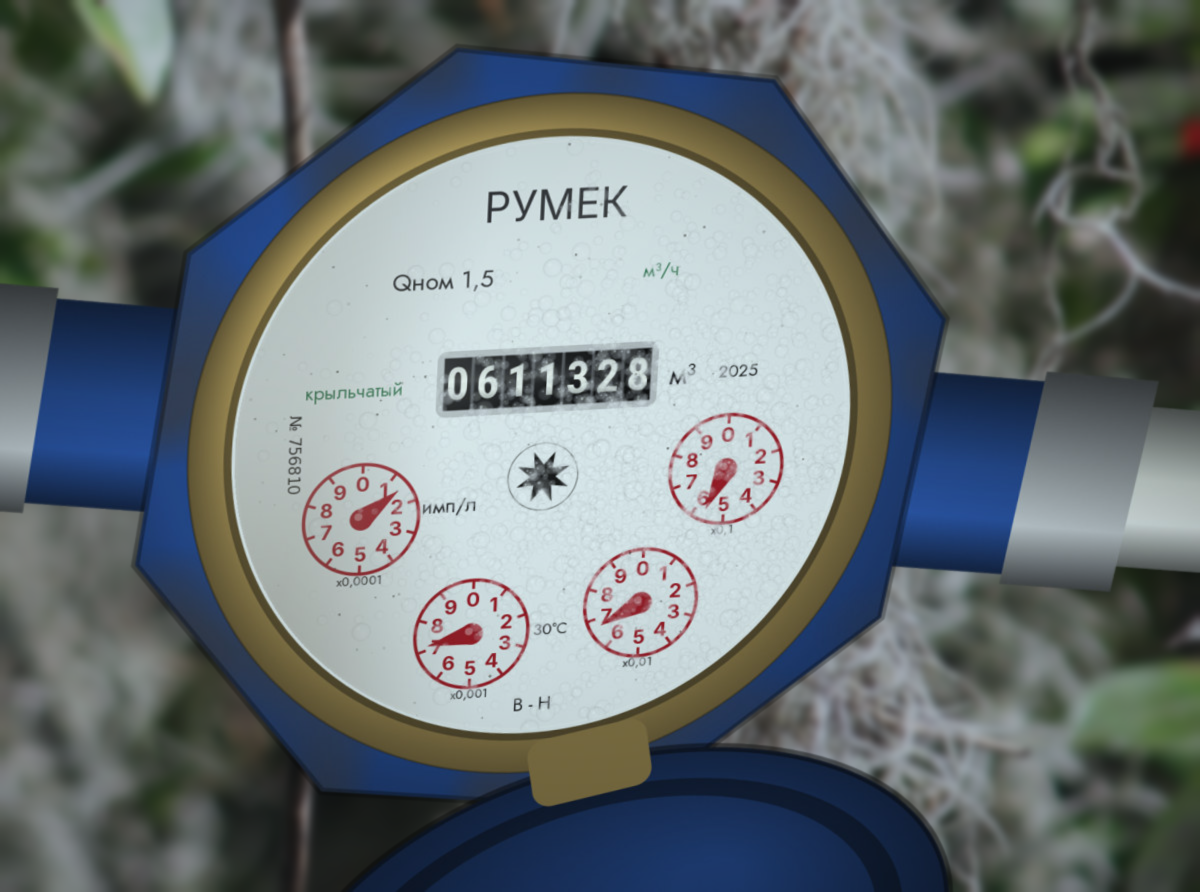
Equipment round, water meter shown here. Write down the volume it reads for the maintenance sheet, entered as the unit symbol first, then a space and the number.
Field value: m³ 611328.5671
